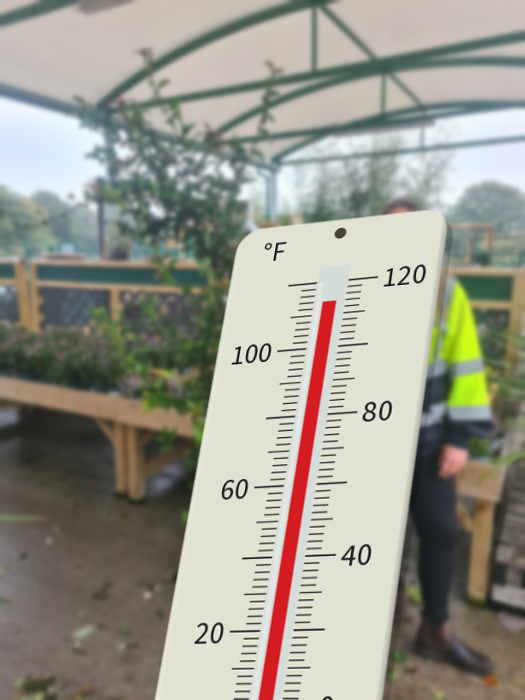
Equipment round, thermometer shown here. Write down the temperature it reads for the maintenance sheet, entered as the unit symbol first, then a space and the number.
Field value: °F 114
